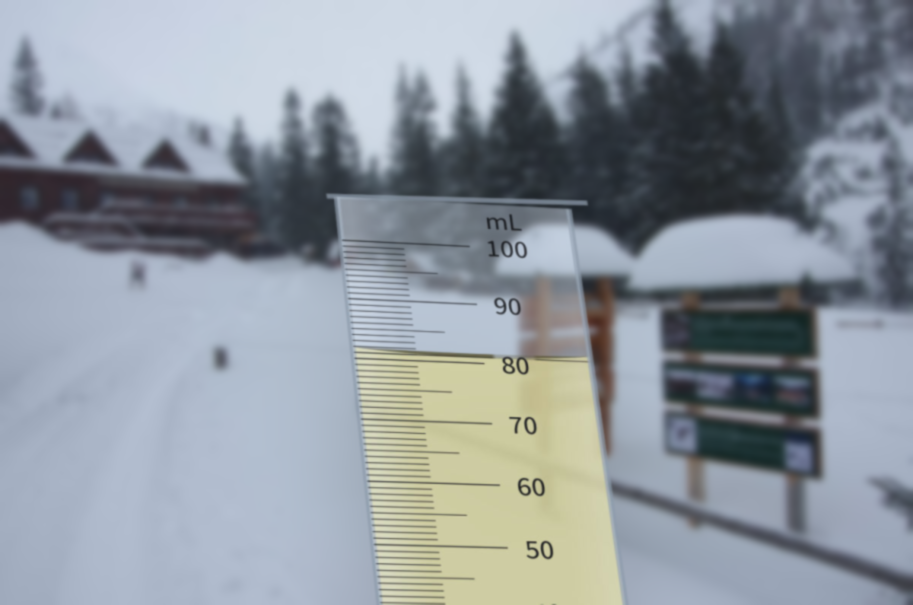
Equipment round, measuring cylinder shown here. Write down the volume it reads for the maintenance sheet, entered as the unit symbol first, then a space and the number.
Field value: mL 81
